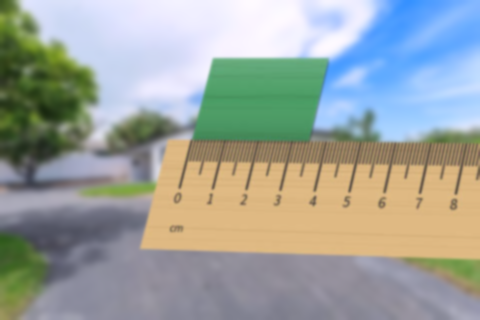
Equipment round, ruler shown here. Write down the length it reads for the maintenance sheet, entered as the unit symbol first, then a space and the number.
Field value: cm 3.5
